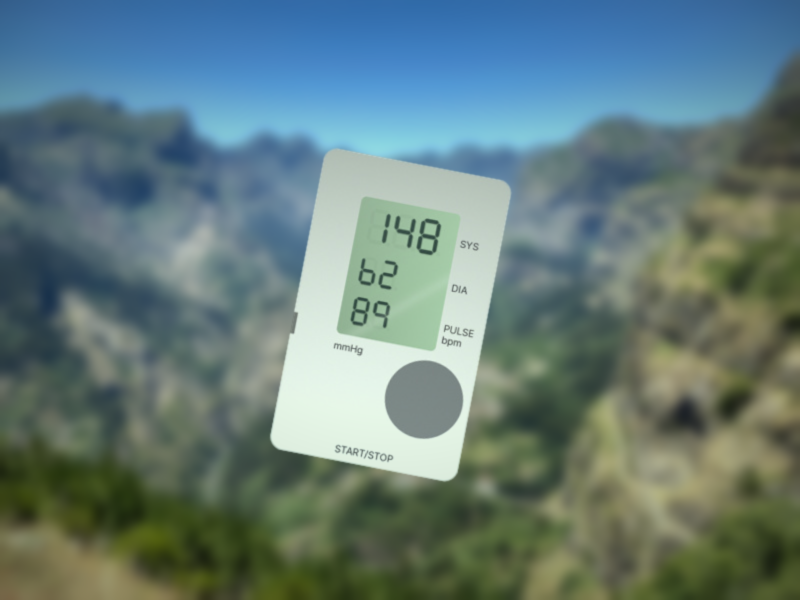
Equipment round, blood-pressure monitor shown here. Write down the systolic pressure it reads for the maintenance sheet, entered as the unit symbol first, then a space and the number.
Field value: mmHg 148
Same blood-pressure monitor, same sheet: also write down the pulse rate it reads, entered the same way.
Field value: bpm 89
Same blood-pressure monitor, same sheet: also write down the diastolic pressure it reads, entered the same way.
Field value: mmHg 62
